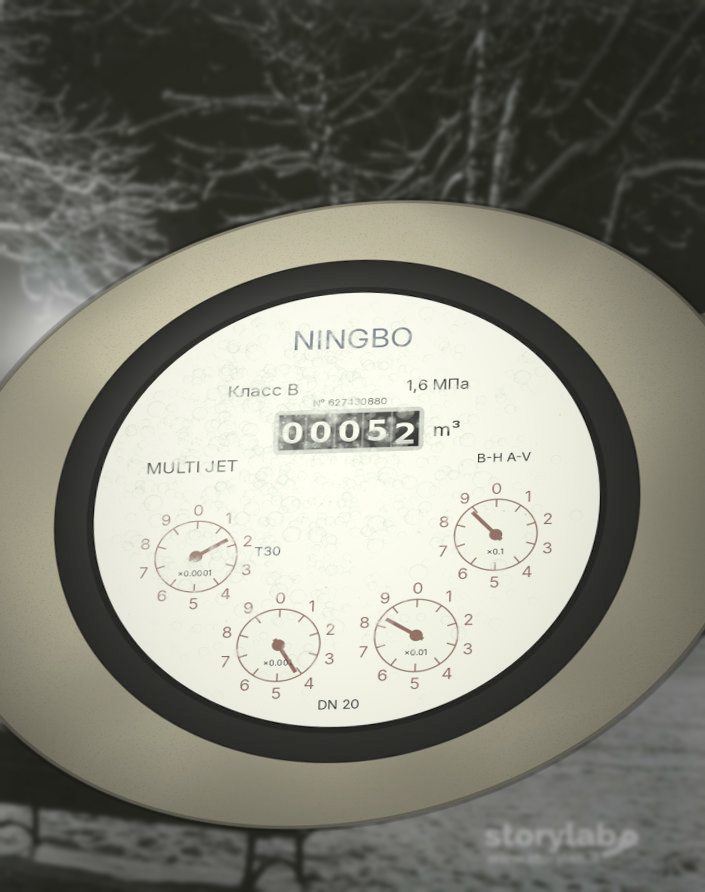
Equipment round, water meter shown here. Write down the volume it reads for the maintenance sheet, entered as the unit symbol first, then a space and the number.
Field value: m³ 51.8841
